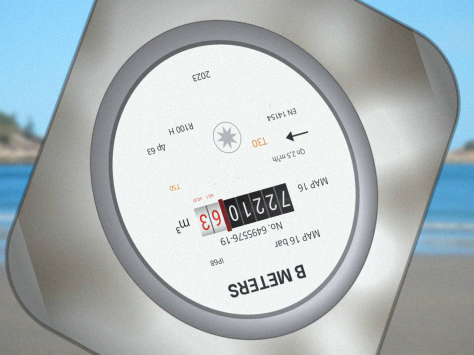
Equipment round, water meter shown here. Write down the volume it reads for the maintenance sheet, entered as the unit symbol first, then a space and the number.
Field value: m³ 72210.63
